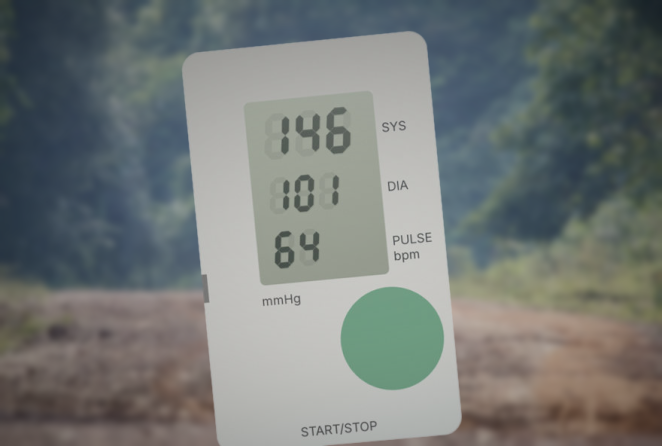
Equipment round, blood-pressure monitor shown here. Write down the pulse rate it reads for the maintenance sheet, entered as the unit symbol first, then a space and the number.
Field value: bpm 64
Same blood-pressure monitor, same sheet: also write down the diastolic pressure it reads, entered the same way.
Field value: mmHg 101
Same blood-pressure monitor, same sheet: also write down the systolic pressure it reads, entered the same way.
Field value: mmHg 146
